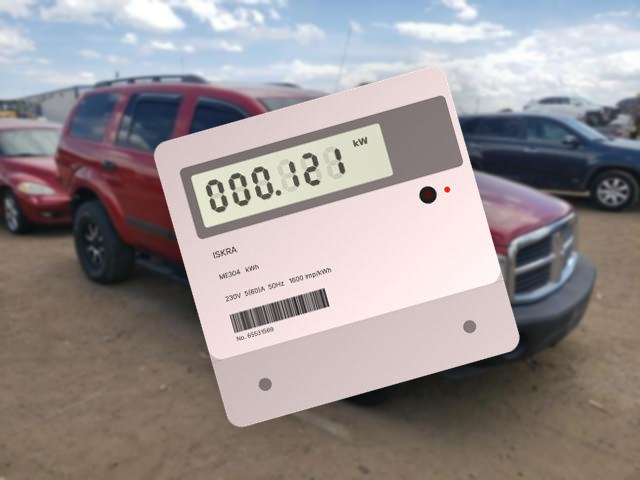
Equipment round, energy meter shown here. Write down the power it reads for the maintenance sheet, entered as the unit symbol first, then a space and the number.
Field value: kW 0.121
